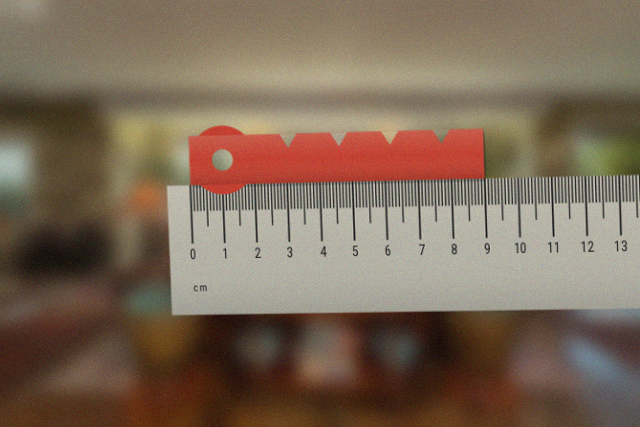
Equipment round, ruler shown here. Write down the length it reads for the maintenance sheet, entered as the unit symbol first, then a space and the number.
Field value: cm 9
